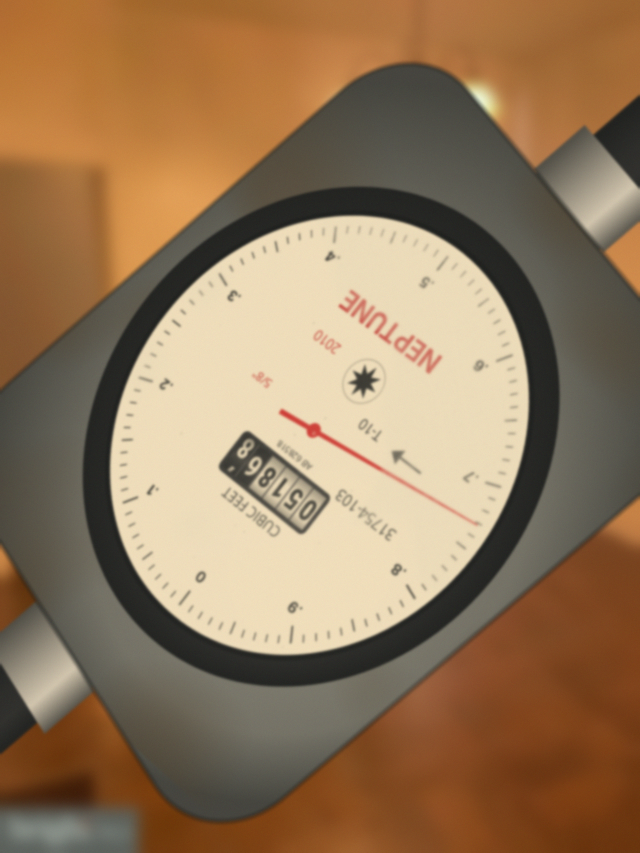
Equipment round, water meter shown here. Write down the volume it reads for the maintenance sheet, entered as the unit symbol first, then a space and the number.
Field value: ft³ 51867.73
